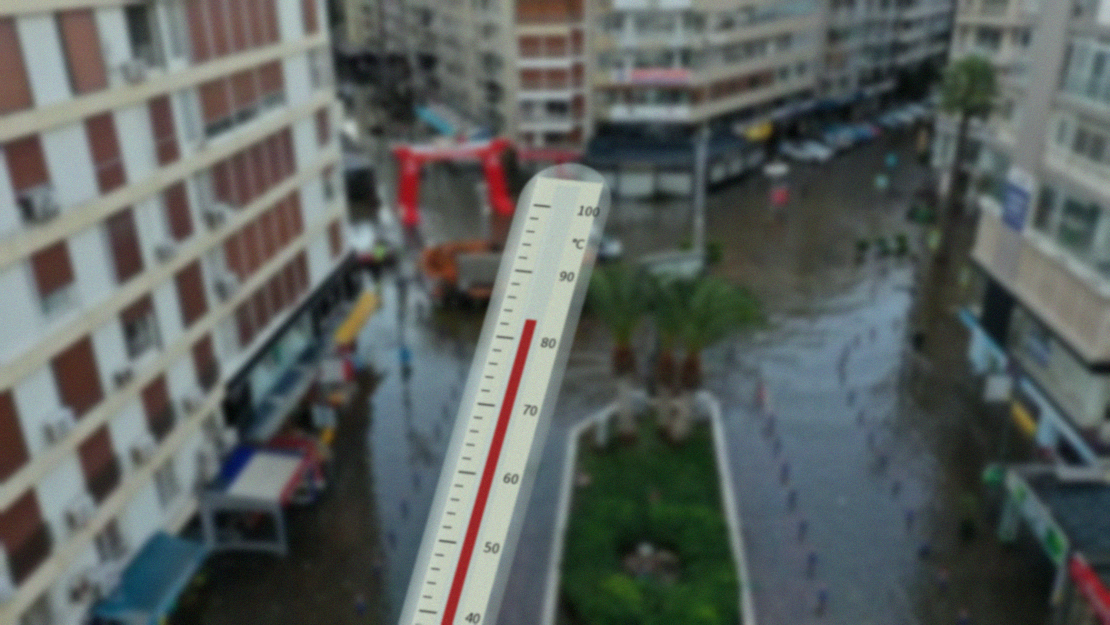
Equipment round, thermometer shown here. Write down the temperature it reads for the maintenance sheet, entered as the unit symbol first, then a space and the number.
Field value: °C 83
